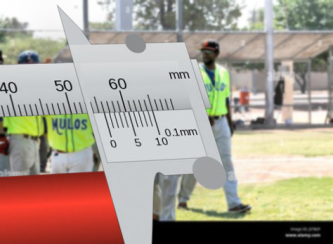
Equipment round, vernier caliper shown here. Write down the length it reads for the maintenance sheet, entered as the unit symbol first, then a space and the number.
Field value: mm 56.0
